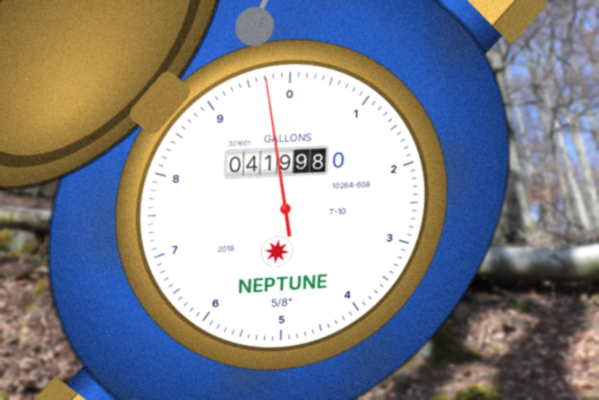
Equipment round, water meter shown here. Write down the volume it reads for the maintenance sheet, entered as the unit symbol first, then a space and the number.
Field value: gal 419979.7
